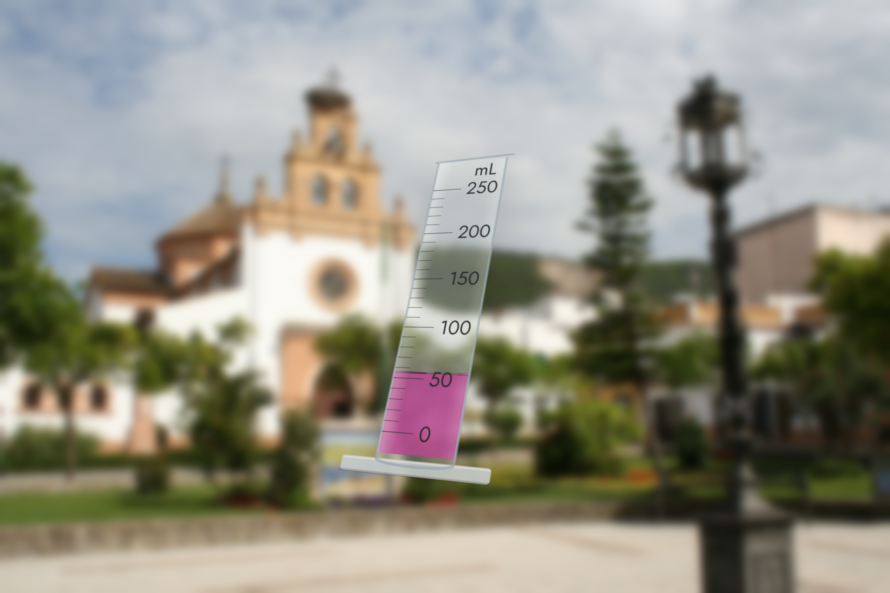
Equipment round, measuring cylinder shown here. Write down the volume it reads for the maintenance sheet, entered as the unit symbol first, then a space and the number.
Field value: mL 55
